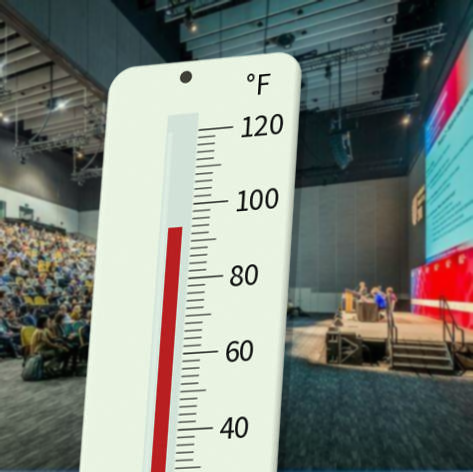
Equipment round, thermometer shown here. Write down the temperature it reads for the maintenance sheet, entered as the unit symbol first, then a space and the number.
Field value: °F 94
